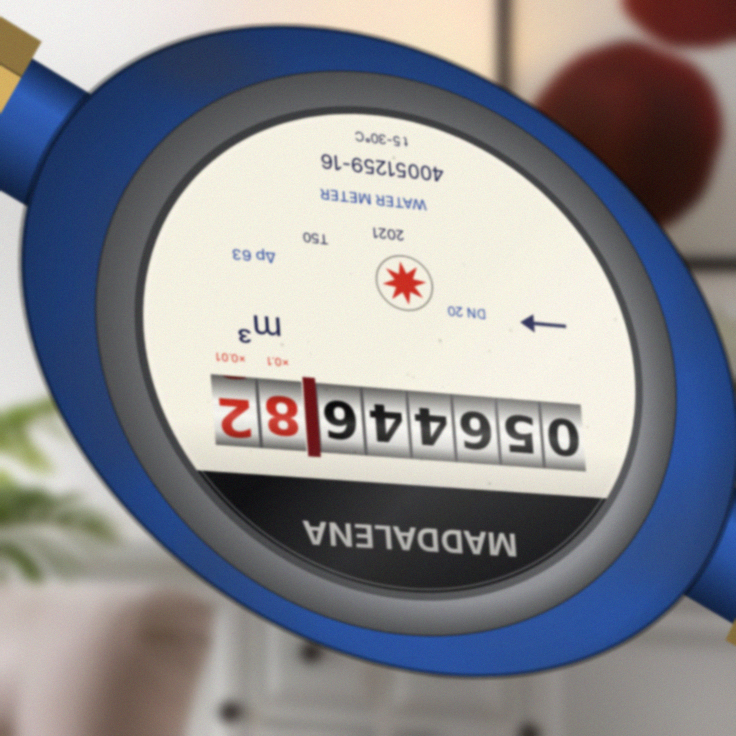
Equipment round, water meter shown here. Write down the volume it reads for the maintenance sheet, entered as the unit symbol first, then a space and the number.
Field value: m³ 56446.82
